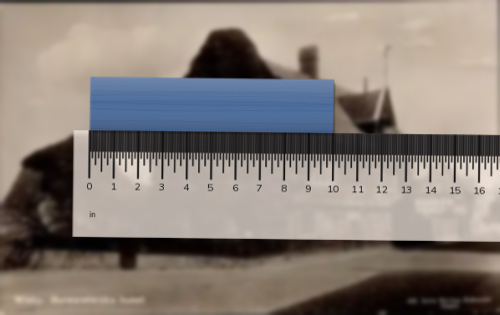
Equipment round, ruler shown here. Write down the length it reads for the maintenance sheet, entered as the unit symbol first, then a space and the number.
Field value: in 10
